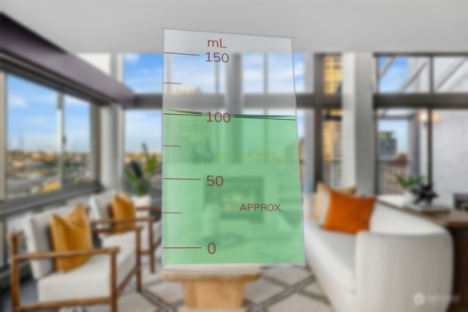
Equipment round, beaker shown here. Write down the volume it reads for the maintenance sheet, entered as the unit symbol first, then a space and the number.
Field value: mL 100
